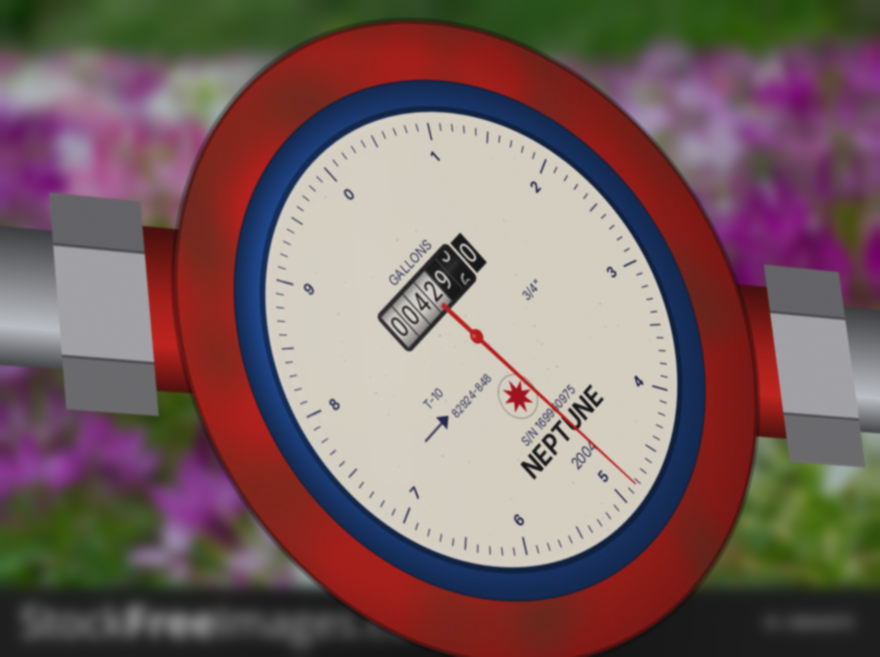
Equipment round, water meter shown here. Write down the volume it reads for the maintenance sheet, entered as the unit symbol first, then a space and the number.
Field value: gal 42954.8
